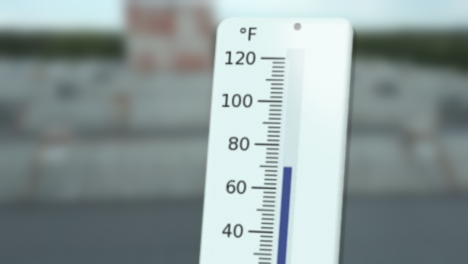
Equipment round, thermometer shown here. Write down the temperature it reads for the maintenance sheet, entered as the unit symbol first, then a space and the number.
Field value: °F 70
